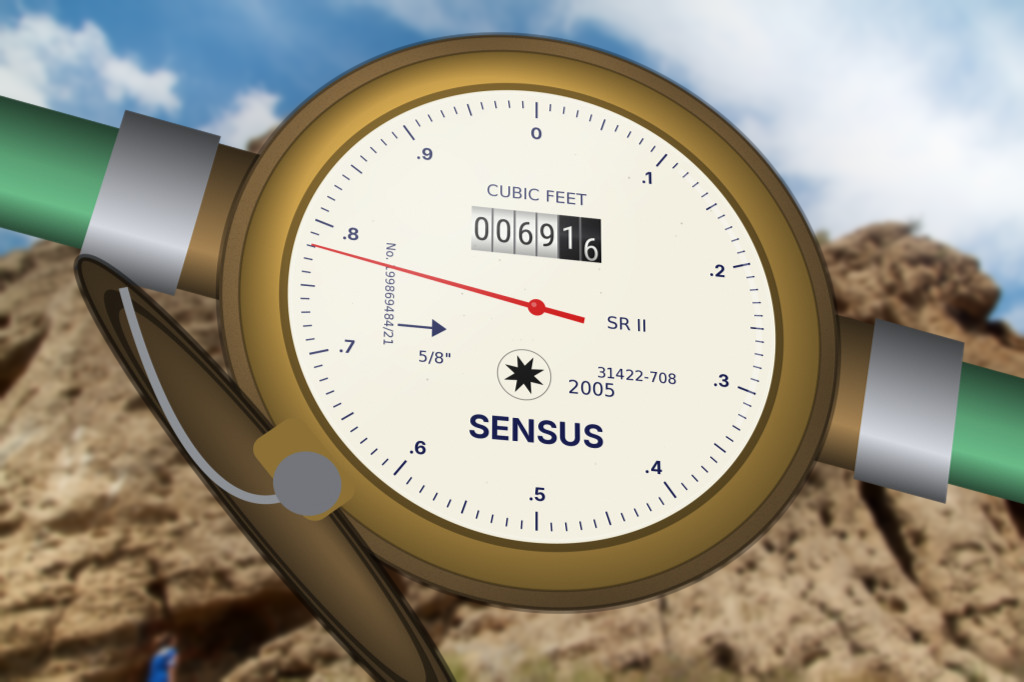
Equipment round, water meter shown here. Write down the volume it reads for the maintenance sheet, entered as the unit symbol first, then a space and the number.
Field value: ft³ 6915.78
